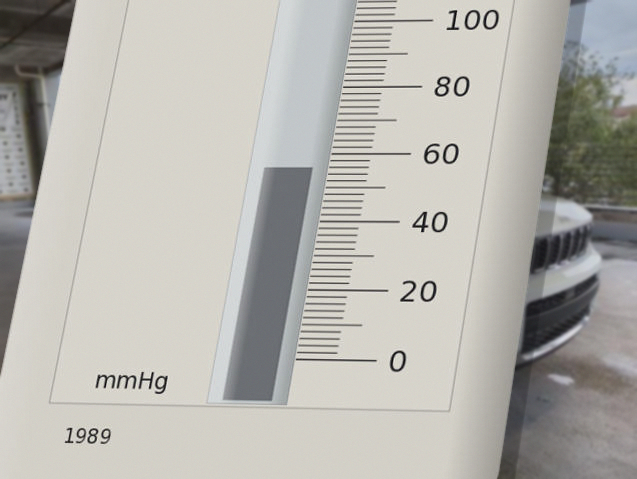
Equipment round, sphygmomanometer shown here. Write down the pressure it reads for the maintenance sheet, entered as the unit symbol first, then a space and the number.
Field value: mmHg 56
